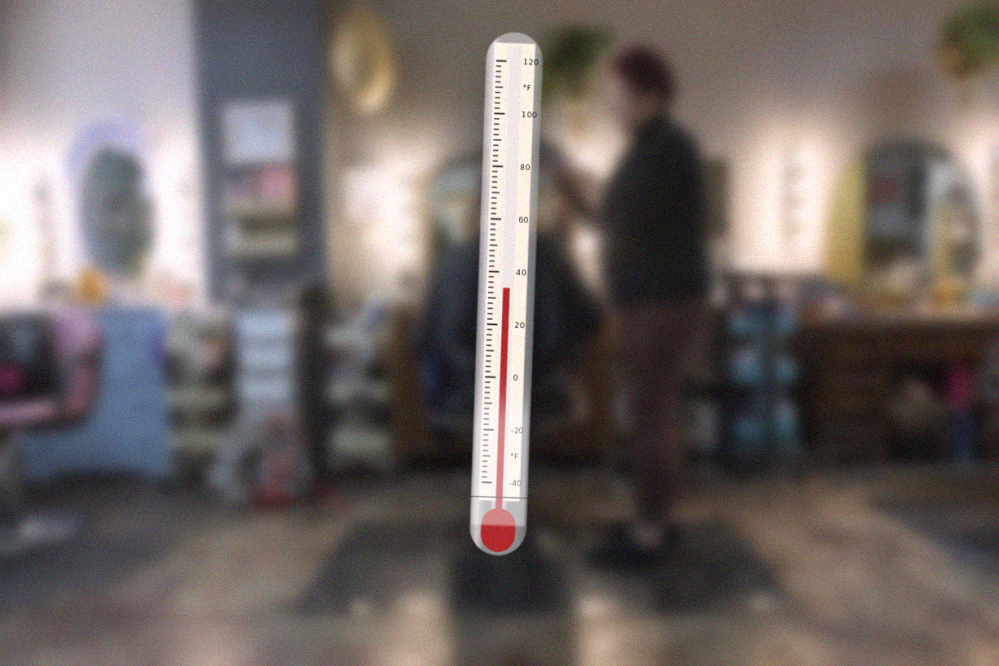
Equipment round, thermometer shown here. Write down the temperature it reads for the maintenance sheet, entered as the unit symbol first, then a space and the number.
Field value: °F 34
